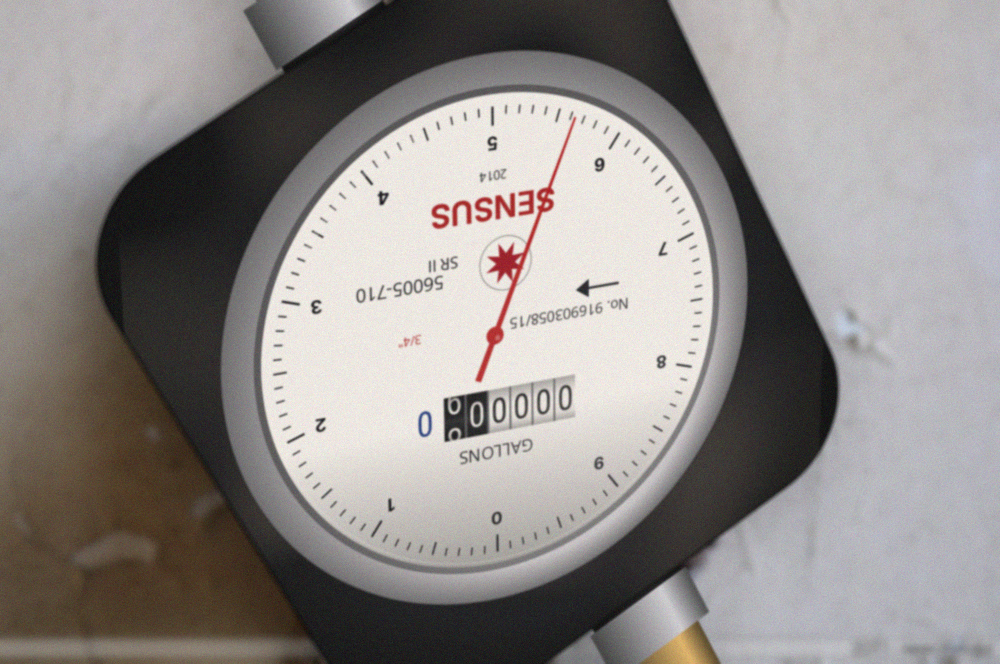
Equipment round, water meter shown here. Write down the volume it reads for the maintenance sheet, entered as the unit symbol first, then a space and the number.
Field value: gal 85.6
